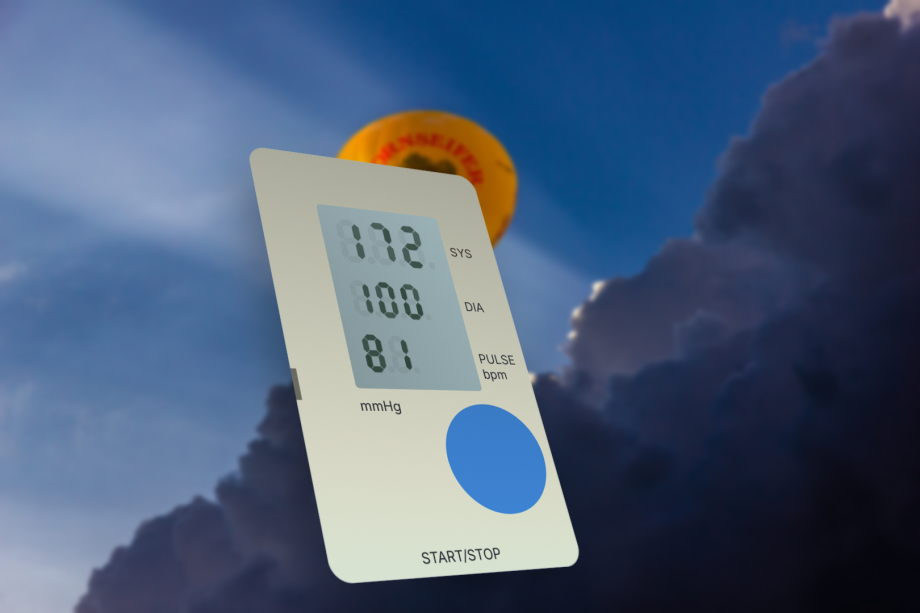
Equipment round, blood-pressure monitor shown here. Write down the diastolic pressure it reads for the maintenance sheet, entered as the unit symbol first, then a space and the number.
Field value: mmHg 100
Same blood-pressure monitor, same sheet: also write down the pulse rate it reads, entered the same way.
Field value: bpm 81
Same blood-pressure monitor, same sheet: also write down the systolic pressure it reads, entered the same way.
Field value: mmHg 172
